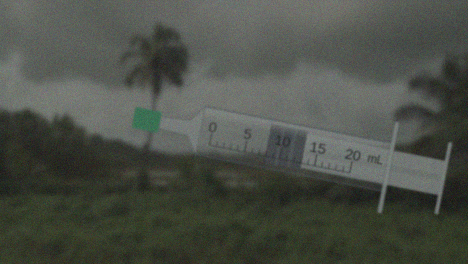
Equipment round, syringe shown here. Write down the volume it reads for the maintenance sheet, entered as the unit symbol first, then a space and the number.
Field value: mL 8
